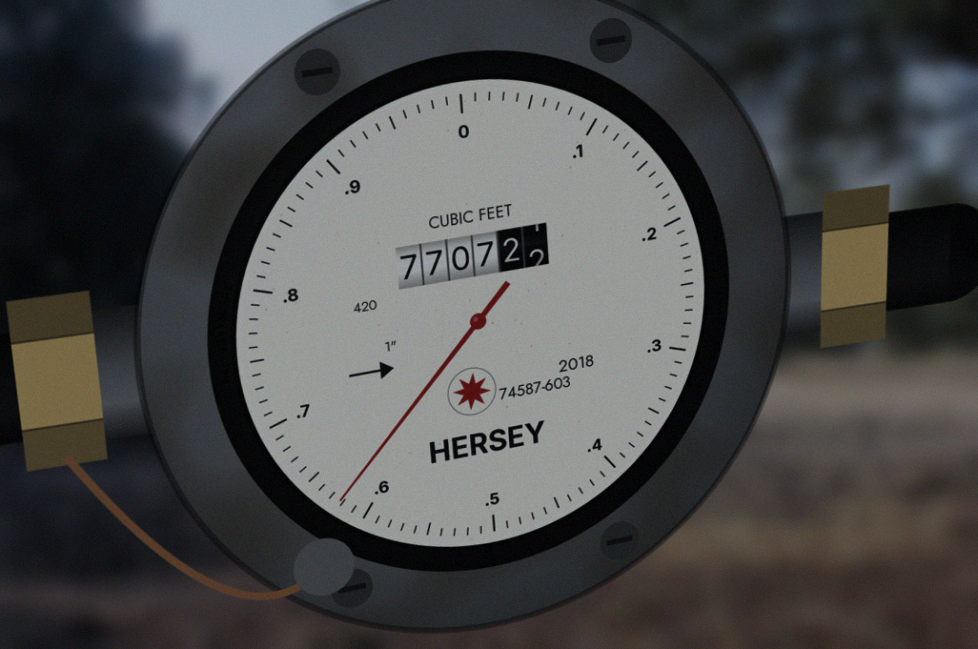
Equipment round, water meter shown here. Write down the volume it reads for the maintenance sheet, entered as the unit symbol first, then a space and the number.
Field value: ft³ 770721.62
